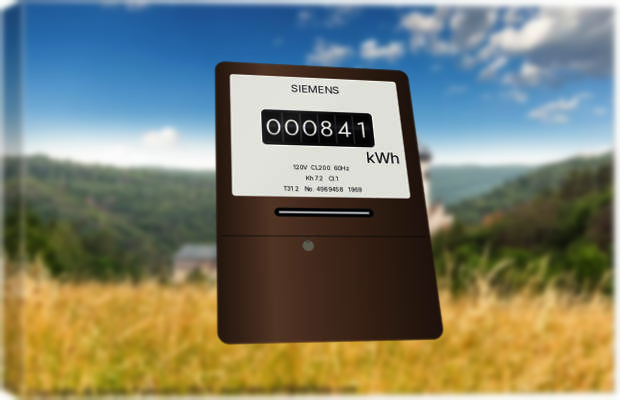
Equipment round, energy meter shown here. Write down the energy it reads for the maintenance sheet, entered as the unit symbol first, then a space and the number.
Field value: kWh 841
